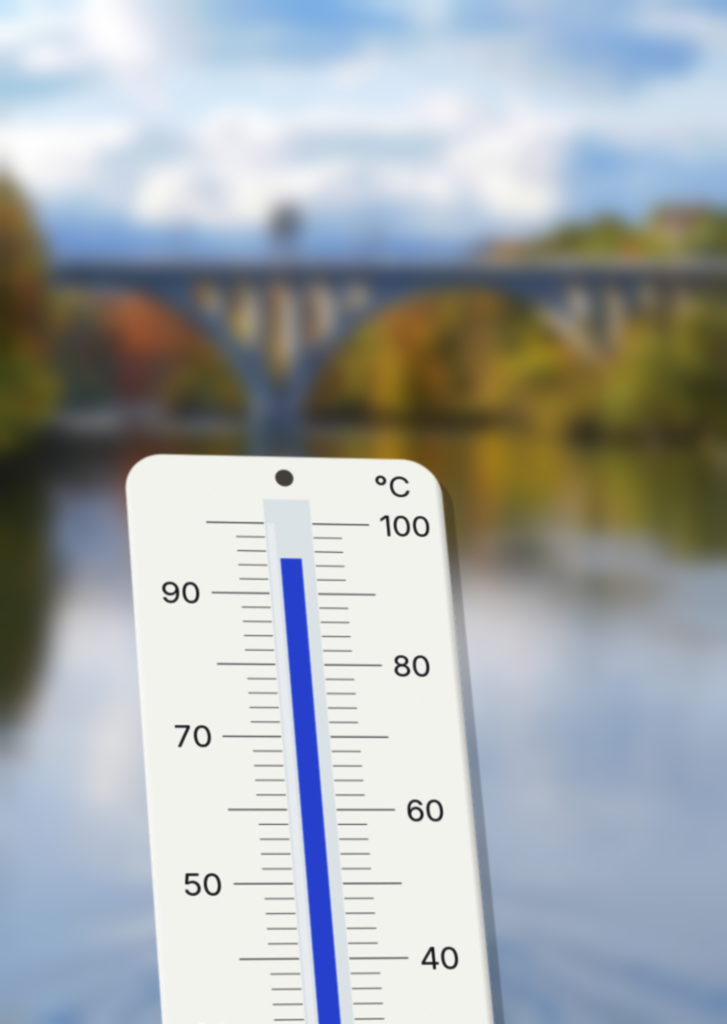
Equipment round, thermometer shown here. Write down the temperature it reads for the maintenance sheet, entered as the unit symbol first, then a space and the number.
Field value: °C 95
